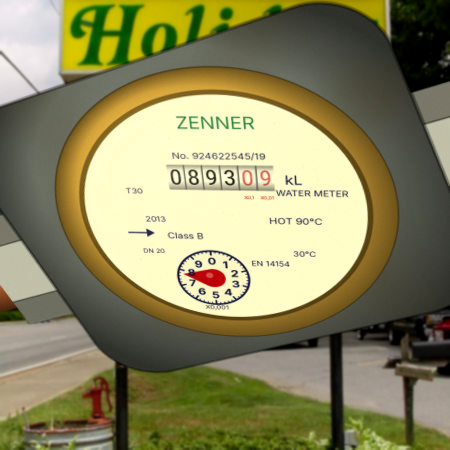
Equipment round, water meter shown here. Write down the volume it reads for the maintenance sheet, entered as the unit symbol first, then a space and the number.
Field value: kL 893.097
